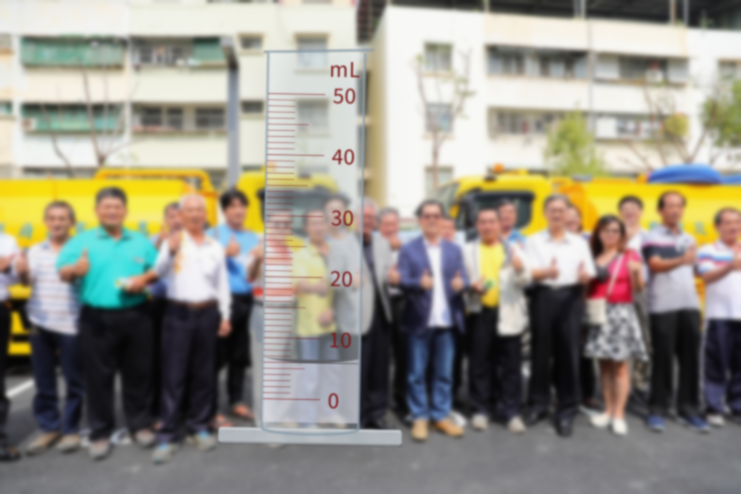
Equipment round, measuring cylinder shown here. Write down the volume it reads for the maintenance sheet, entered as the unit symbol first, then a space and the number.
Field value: mL 6
